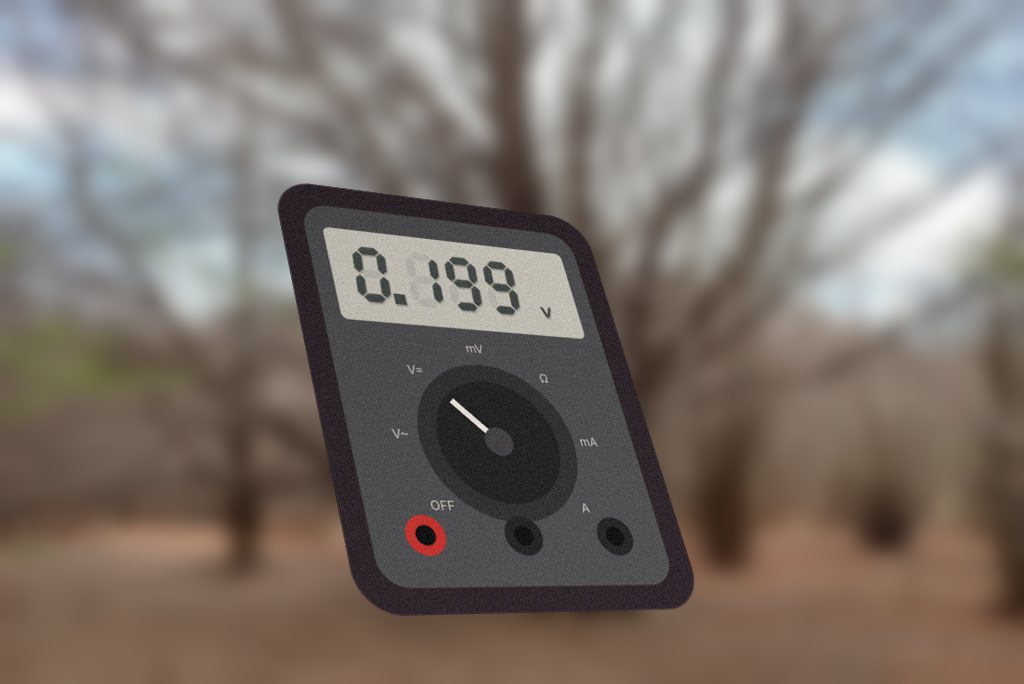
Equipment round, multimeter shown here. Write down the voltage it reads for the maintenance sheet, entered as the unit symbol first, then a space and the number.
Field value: V 0.199
